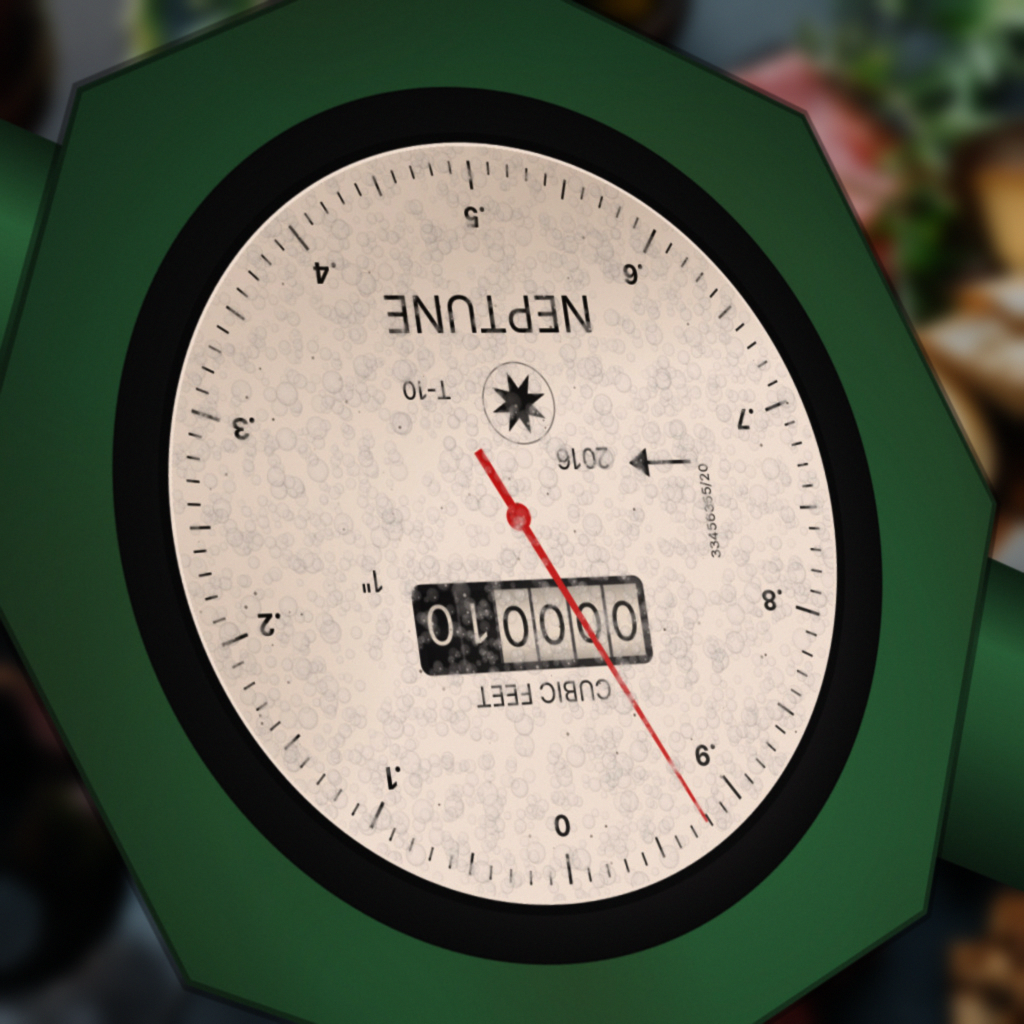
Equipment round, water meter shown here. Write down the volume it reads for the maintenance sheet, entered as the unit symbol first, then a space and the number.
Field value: ft³ 9.92
